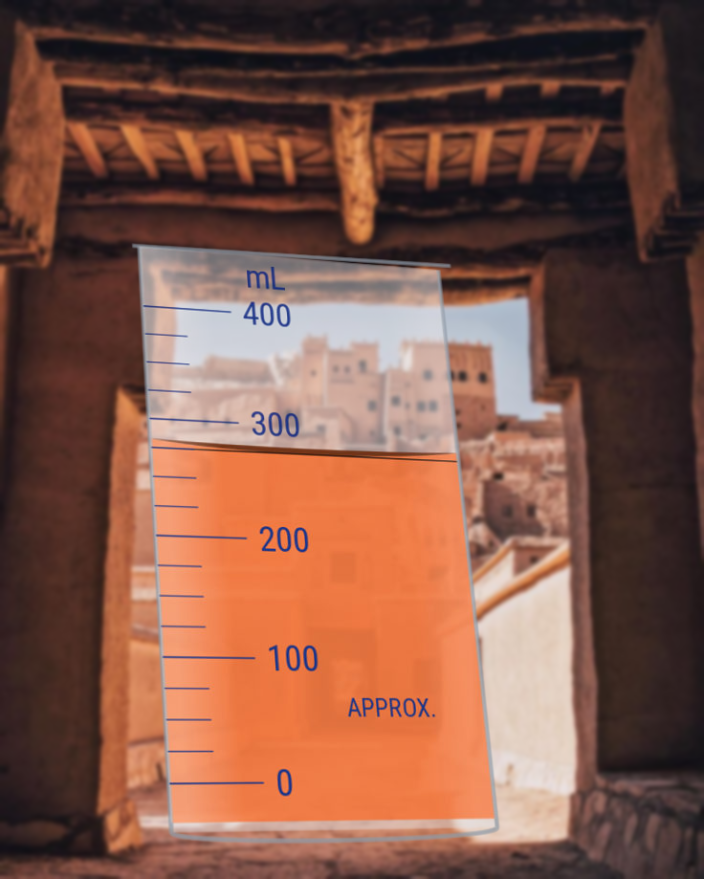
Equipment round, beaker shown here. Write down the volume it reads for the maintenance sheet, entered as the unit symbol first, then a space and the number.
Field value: mL 275
